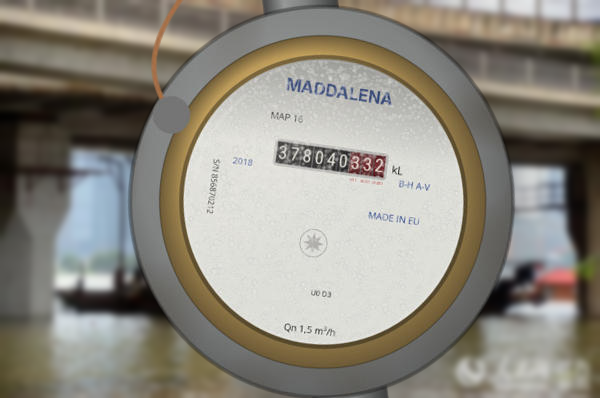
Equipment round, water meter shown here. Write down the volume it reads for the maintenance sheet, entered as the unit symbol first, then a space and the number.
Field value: kL 378040.332
